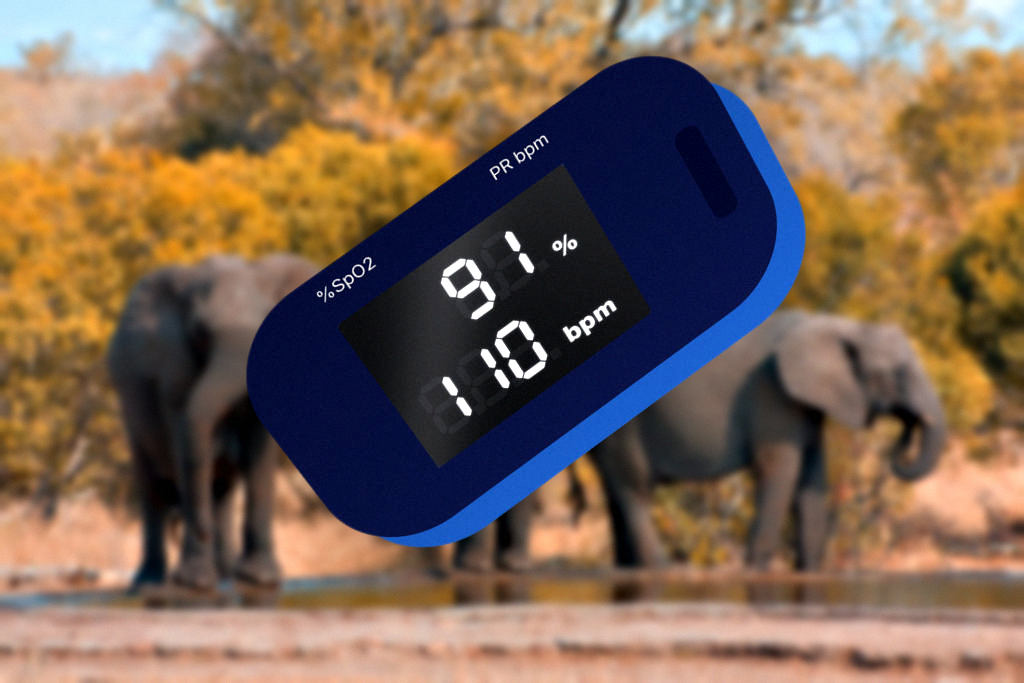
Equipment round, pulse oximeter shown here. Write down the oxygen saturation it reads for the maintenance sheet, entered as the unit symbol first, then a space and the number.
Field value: % 91
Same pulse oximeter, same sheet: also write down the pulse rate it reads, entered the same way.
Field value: bpm 110
